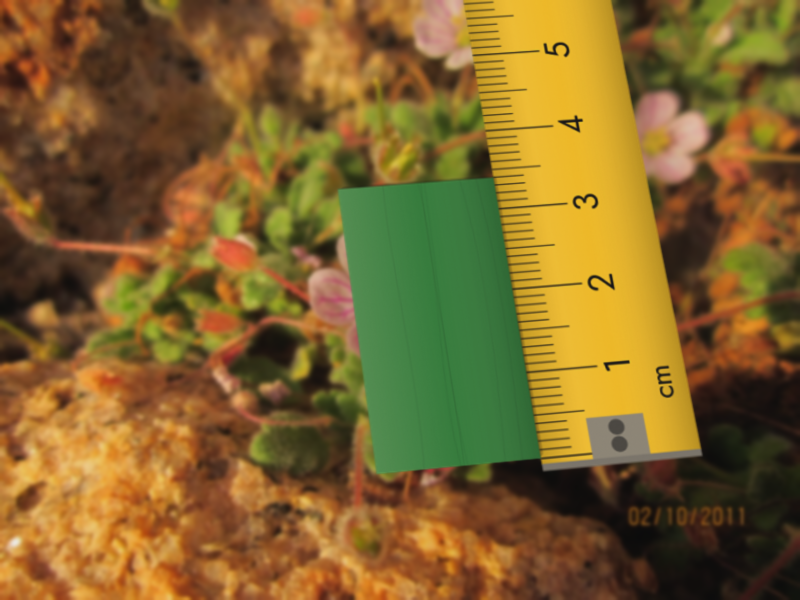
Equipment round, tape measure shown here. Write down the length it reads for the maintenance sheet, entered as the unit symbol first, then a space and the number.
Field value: cm 3.4
